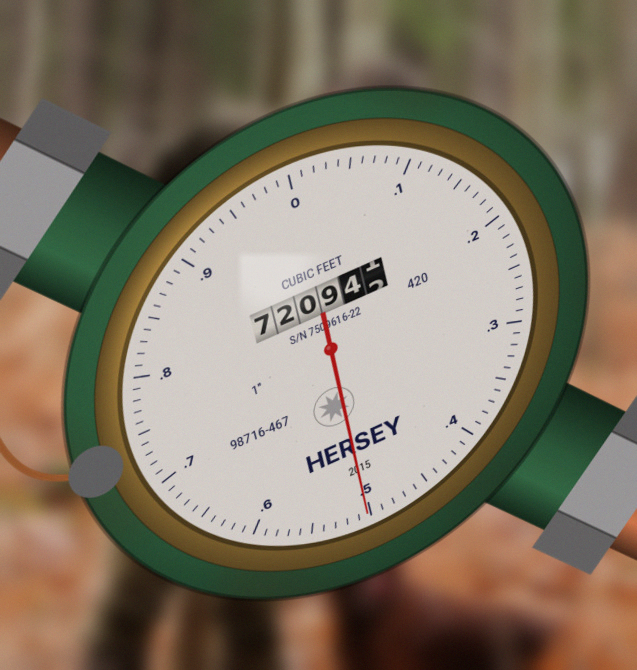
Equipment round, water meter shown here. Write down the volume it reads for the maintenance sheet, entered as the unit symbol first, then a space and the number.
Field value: ft³ 720941.50
